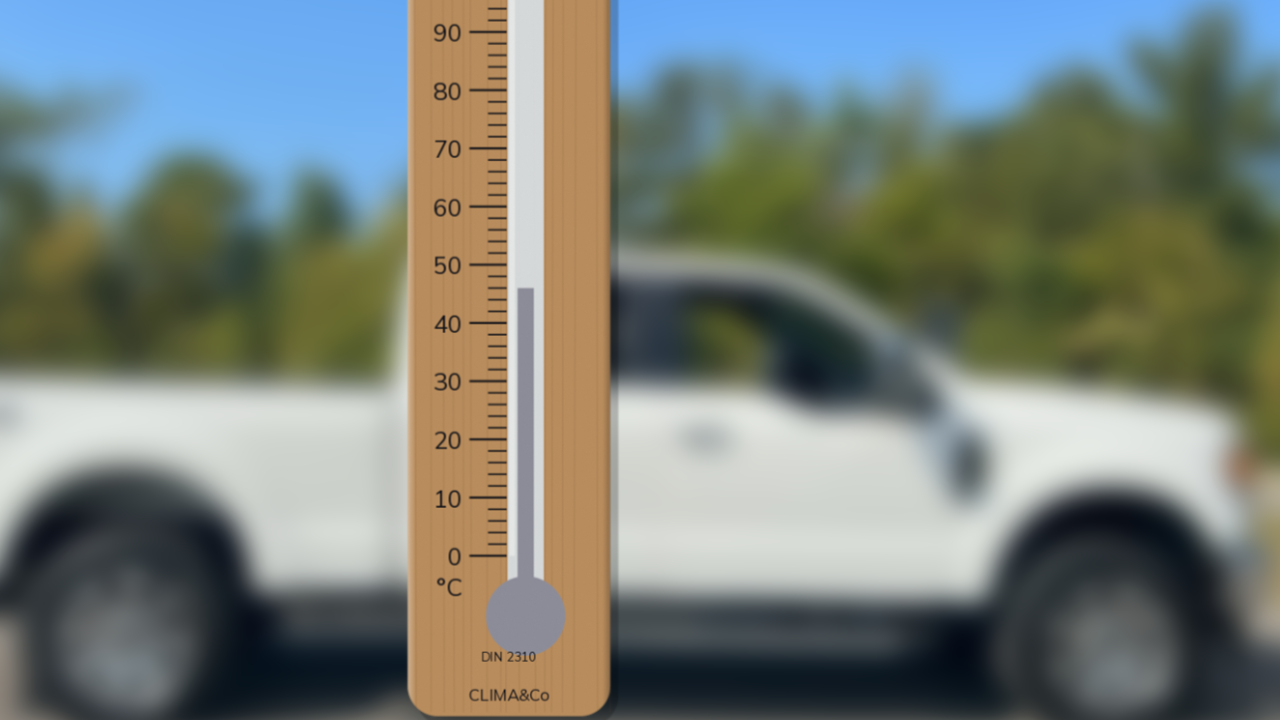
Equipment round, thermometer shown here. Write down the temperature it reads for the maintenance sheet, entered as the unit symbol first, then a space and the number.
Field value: °C 46
